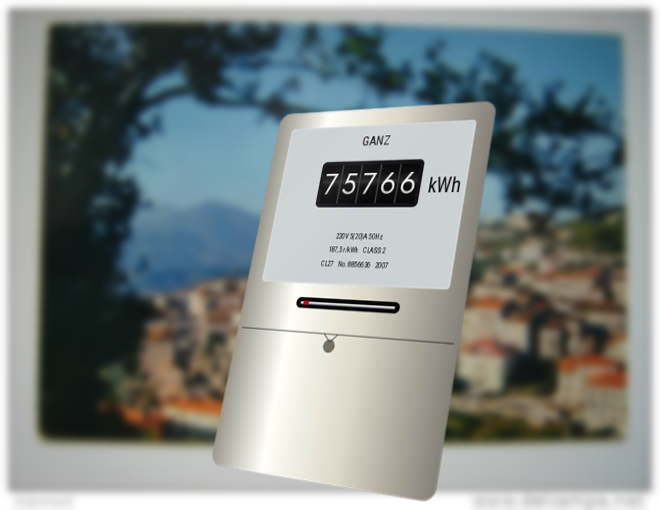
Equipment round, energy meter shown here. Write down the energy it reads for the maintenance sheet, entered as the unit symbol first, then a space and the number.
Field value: kWh 75766
